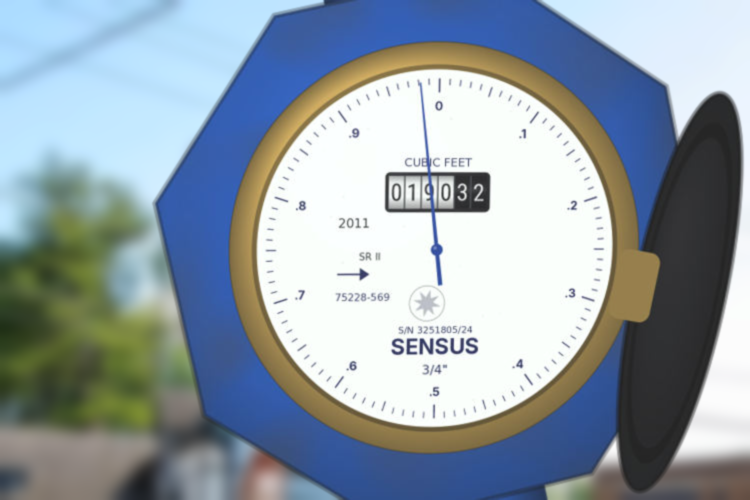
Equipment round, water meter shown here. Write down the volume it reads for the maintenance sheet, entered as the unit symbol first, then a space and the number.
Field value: ft³ 19031.98
